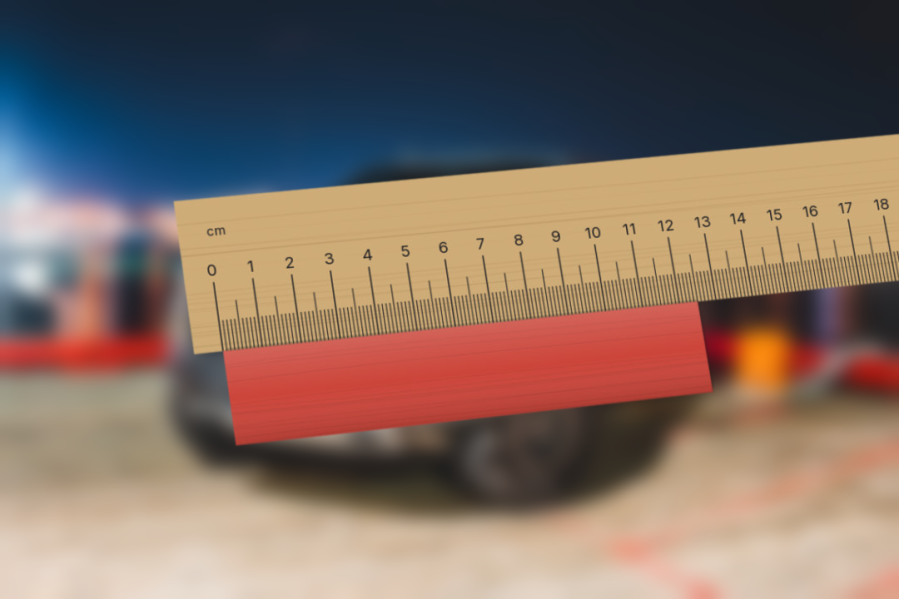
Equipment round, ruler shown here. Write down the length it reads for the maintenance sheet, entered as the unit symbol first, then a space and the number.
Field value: cm 12.5
